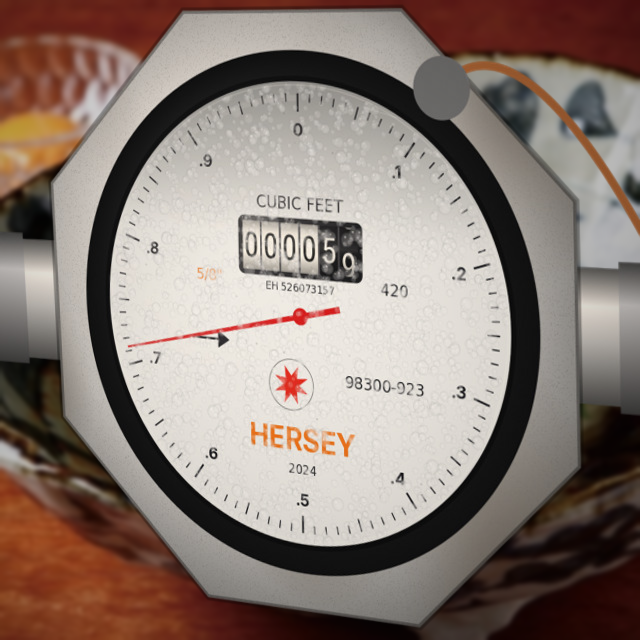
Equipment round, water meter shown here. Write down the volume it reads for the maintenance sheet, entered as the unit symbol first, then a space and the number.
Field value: ft³ 58.71
